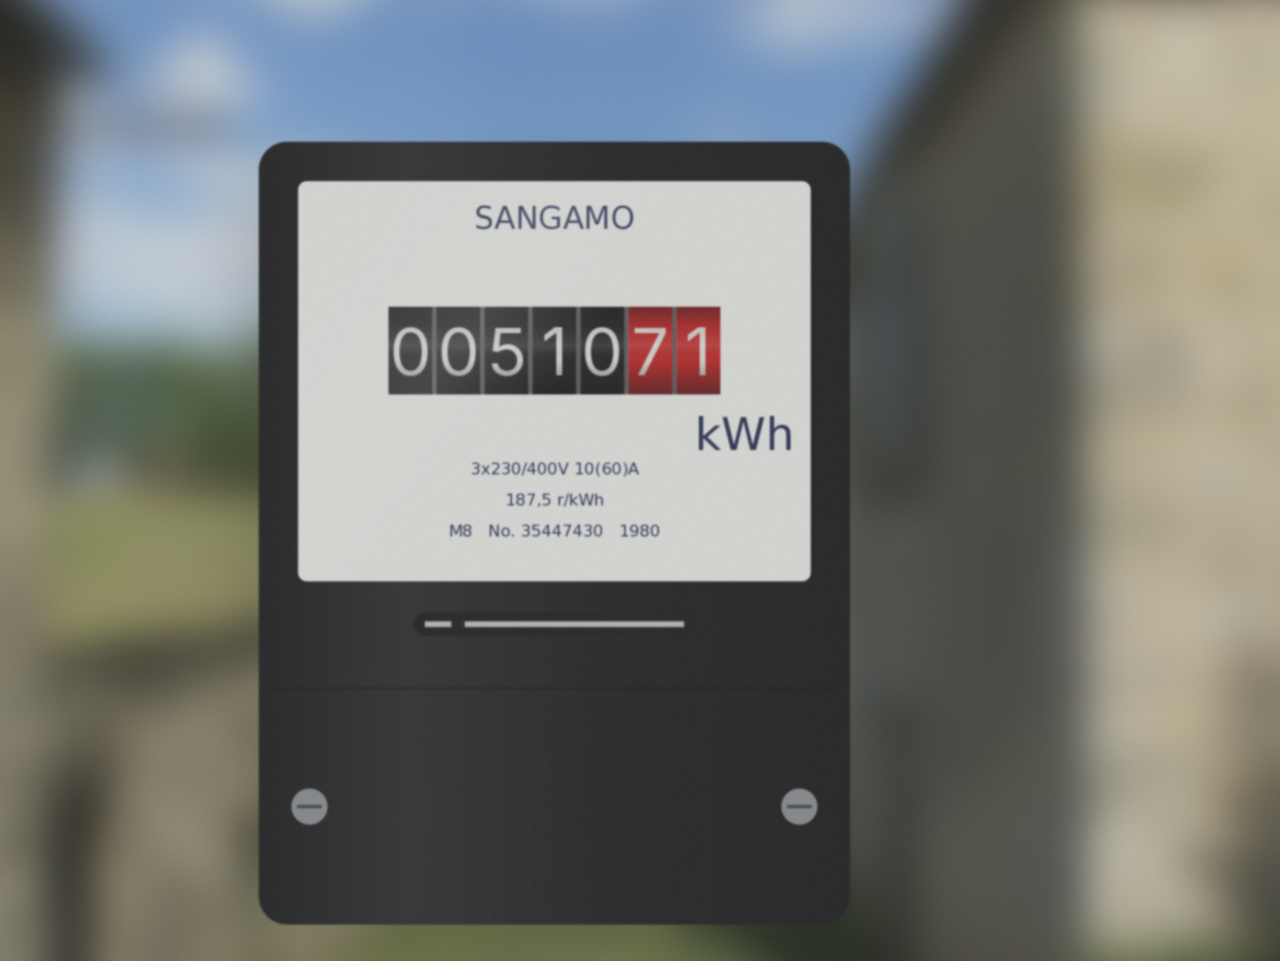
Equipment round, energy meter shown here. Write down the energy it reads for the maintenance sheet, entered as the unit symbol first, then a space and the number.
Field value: kWh 510.71
